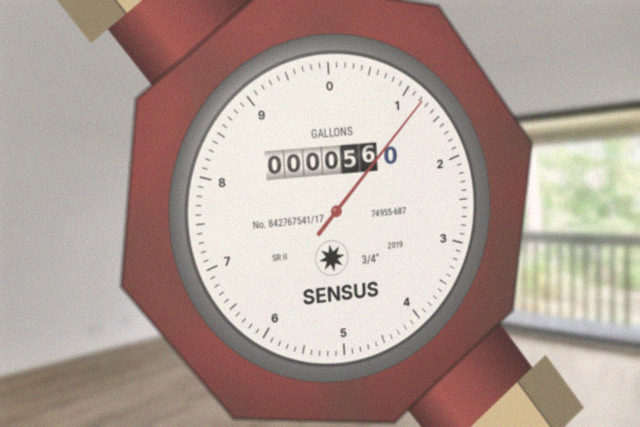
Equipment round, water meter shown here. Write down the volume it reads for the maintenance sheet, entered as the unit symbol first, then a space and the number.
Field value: gal 561.2
